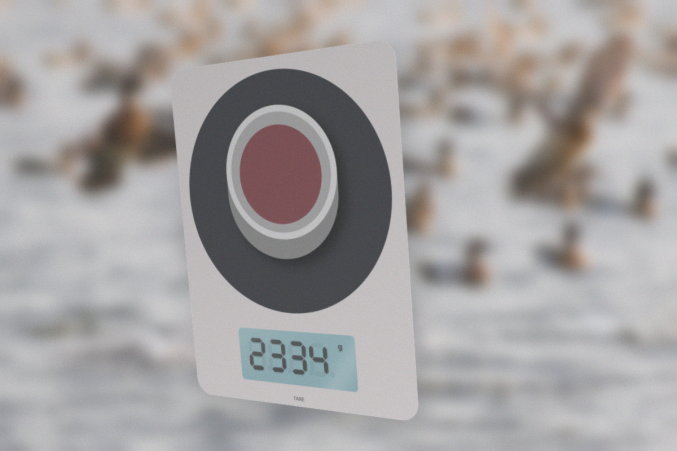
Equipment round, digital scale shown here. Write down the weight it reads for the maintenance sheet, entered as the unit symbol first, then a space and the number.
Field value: g 2334
